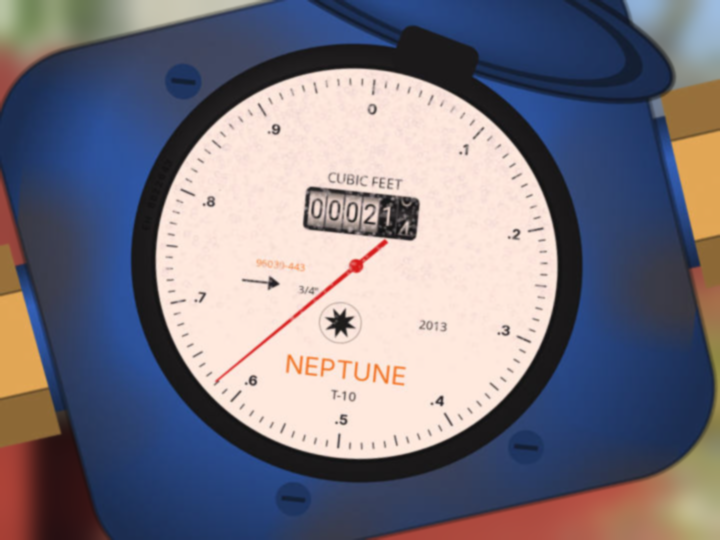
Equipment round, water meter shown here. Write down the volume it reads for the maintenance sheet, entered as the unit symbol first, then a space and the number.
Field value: ft³ 213.62
